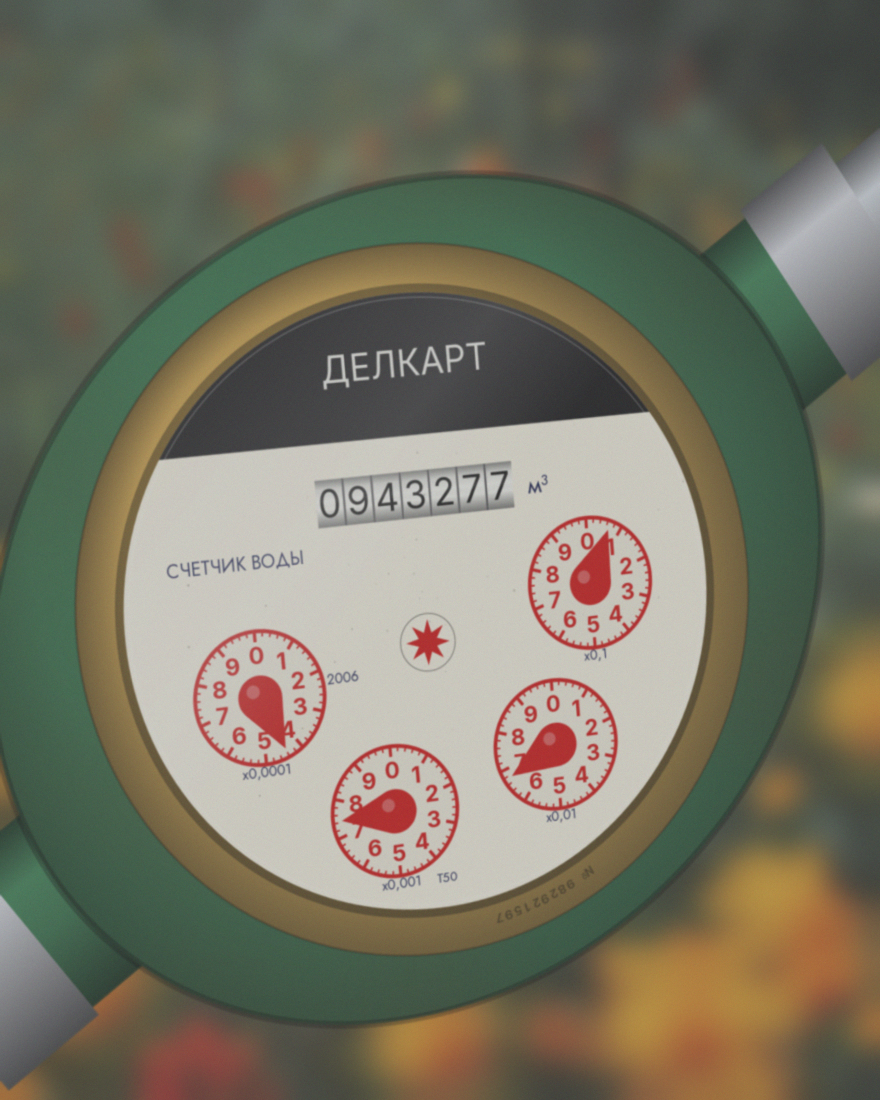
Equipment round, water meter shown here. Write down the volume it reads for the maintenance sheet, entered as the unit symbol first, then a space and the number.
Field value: m³ 943277.0674
